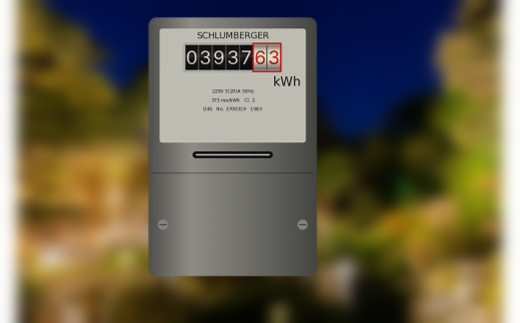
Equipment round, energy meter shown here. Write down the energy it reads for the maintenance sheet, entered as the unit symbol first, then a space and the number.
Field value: kWh 3937.63
